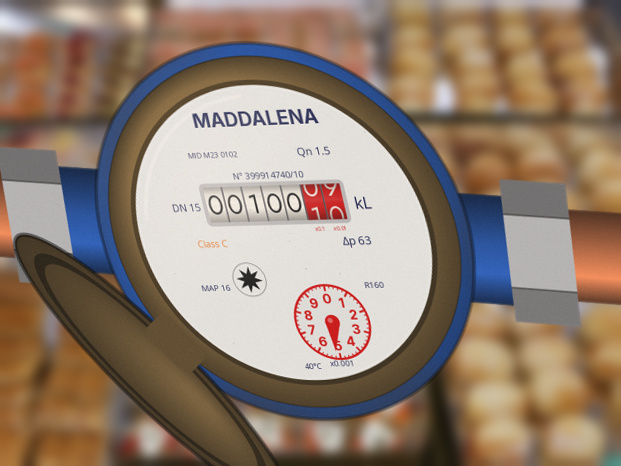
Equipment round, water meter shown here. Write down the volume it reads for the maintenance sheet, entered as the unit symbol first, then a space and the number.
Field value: kL 100.095
